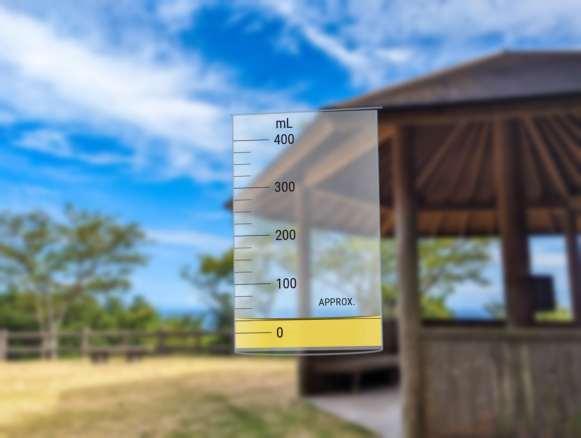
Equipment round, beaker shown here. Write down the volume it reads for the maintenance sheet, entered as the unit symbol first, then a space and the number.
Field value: mL 25
